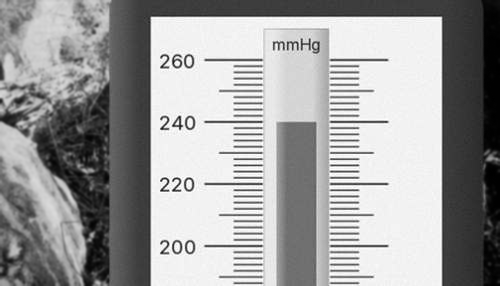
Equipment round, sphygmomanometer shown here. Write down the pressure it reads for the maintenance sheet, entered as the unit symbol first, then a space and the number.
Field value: mmHg 240
